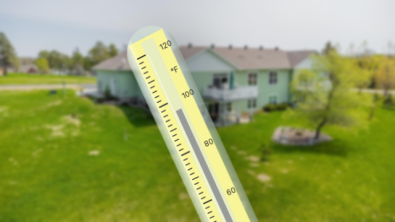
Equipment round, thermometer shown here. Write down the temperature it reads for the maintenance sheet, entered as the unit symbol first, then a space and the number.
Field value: °F 96
